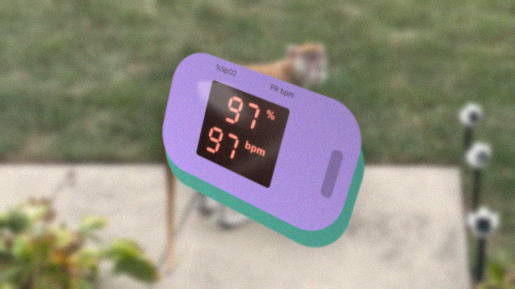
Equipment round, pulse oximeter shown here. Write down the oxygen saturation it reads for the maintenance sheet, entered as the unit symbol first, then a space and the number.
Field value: % 97
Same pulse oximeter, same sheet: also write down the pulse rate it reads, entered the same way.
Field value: bpm 97
